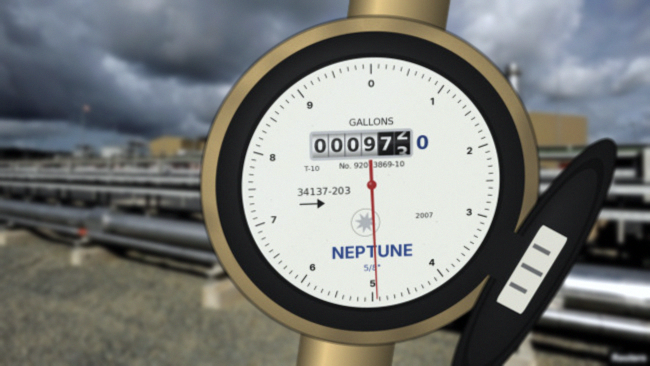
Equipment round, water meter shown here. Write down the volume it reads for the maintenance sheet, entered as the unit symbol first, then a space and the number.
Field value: gal 9724.9
